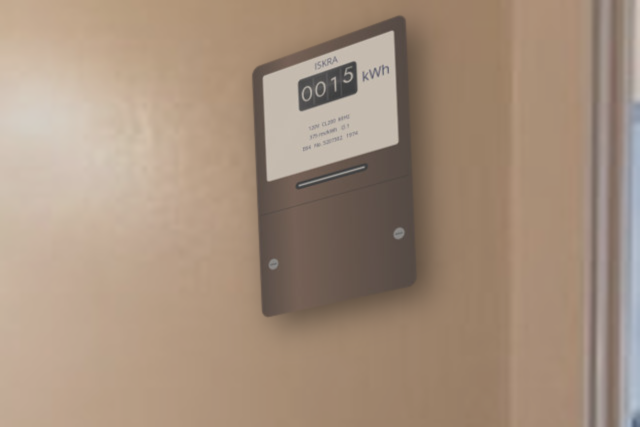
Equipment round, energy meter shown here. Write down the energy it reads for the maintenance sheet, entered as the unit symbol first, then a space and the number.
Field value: kWh 15
